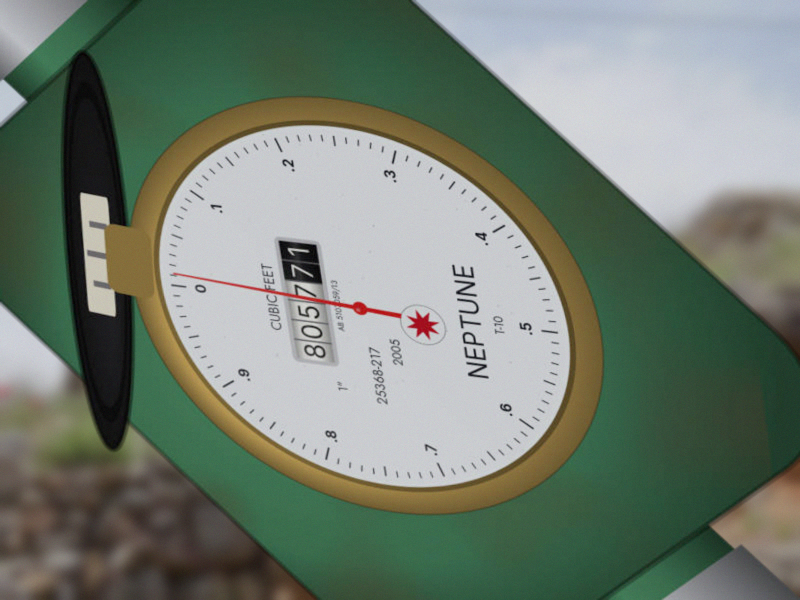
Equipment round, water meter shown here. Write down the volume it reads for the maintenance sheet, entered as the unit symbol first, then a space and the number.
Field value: ft³ 805771.01
